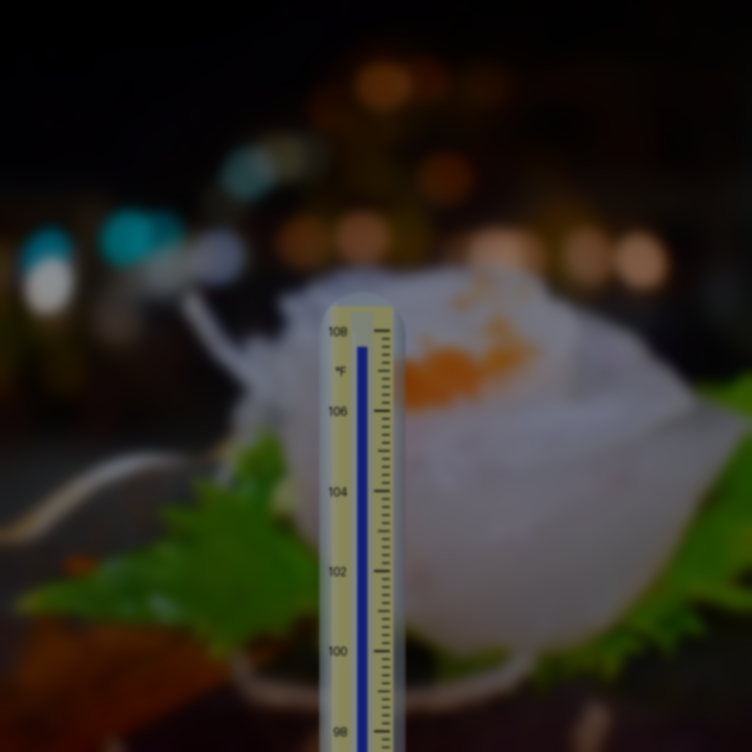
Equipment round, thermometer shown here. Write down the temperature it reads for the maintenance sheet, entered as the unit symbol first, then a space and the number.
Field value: °F 107.6
